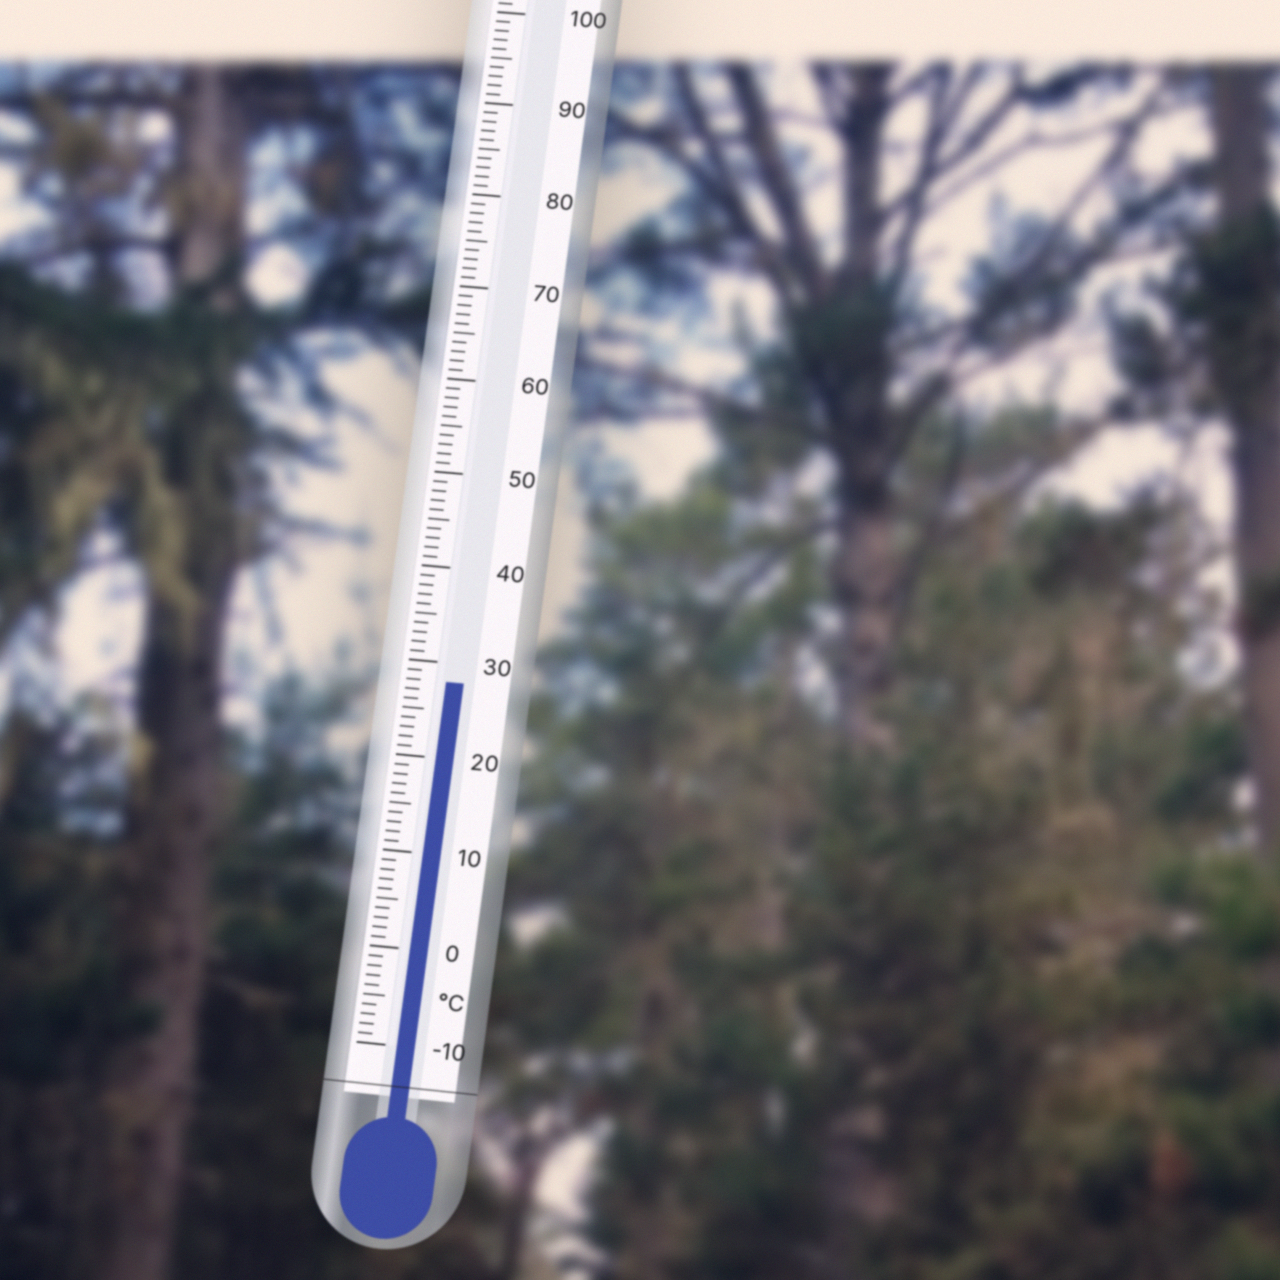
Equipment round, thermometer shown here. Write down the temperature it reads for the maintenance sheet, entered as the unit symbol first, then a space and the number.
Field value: °C 28
